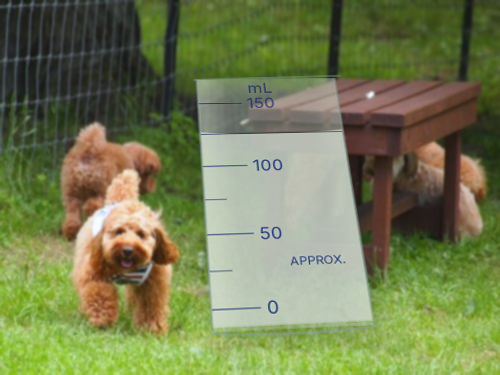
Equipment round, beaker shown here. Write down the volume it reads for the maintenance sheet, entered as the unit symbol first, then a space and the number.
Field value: mL 125
